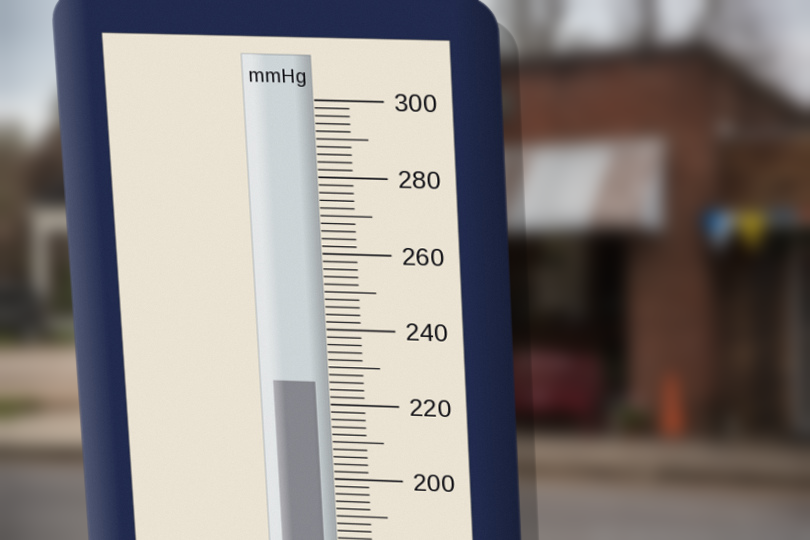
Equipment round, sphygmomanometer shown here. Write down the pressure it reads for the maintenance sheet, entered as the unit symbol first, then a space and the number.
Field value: mmHg 226
